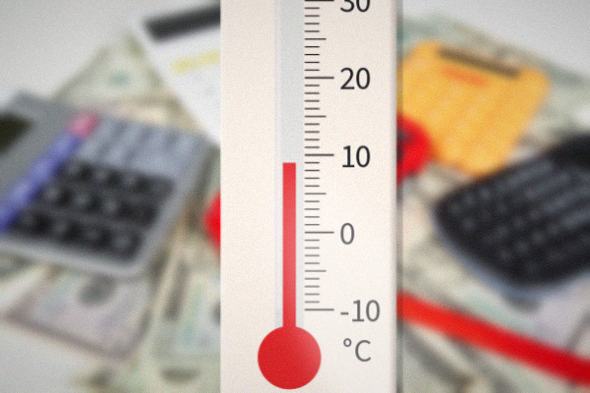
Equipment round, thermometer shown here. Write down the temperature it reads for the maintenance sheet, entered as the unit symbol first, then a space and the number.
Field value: °C 9
